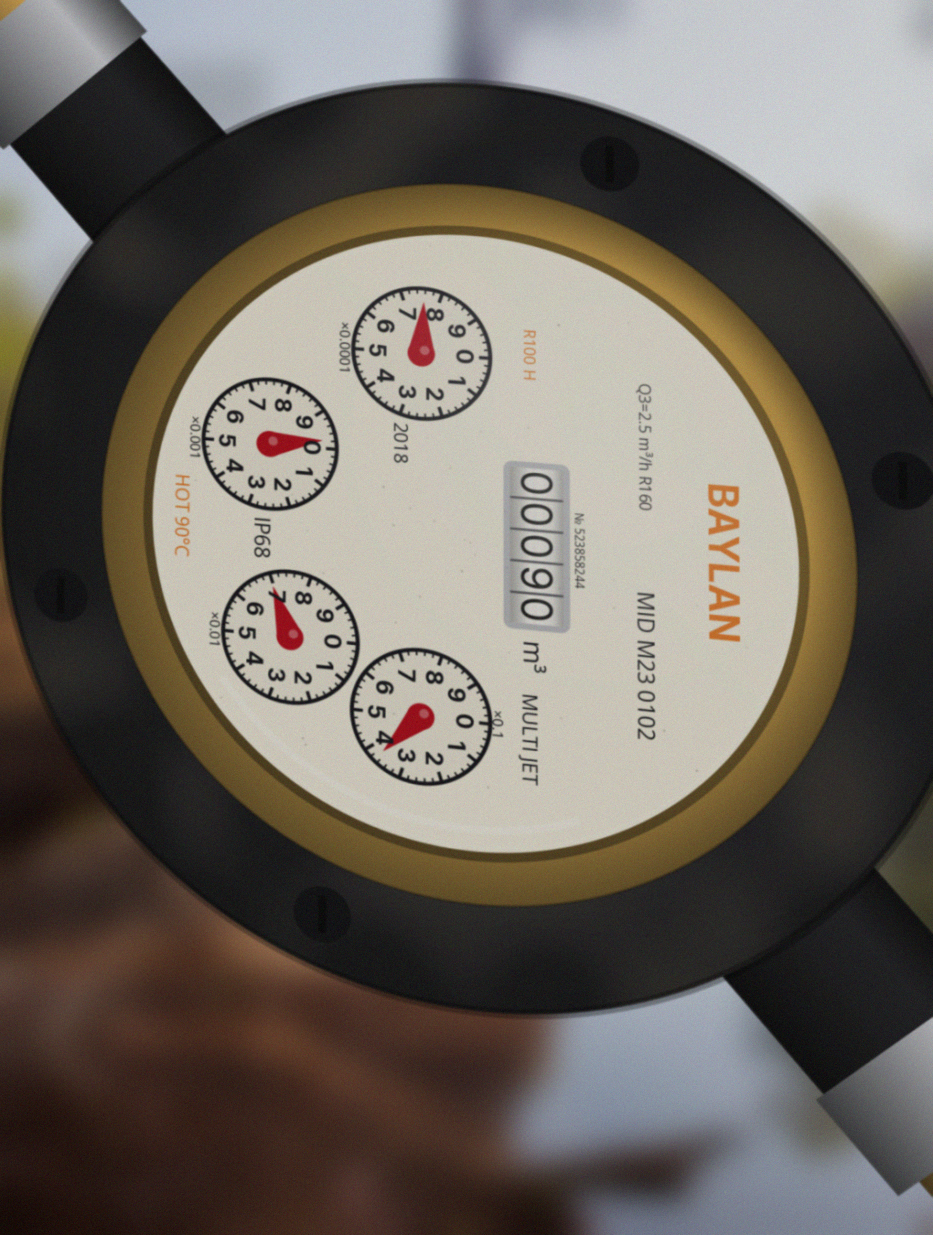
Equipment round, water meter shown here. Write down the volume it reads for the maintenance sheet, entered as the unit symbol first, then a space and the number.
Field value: m³ 90.3697
